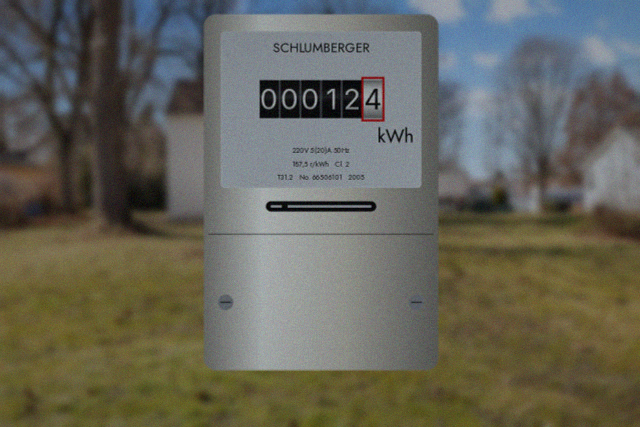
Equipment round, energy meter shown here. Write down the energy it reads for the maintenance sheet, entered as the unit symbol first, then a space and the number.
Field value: kWh 12.4
